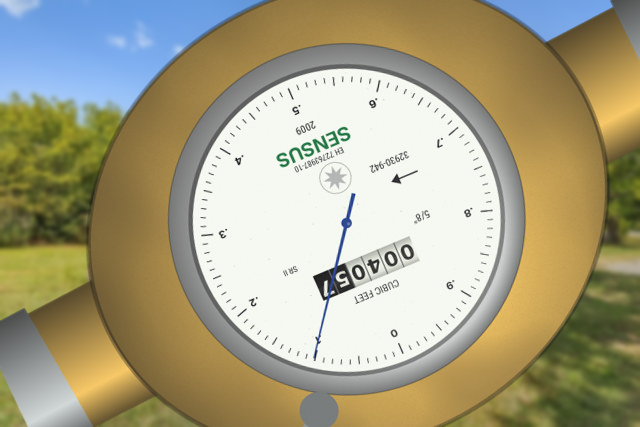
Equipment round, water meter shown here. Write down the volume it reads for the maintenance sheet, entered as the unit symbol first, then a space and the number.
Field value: ft³ 4057.10
